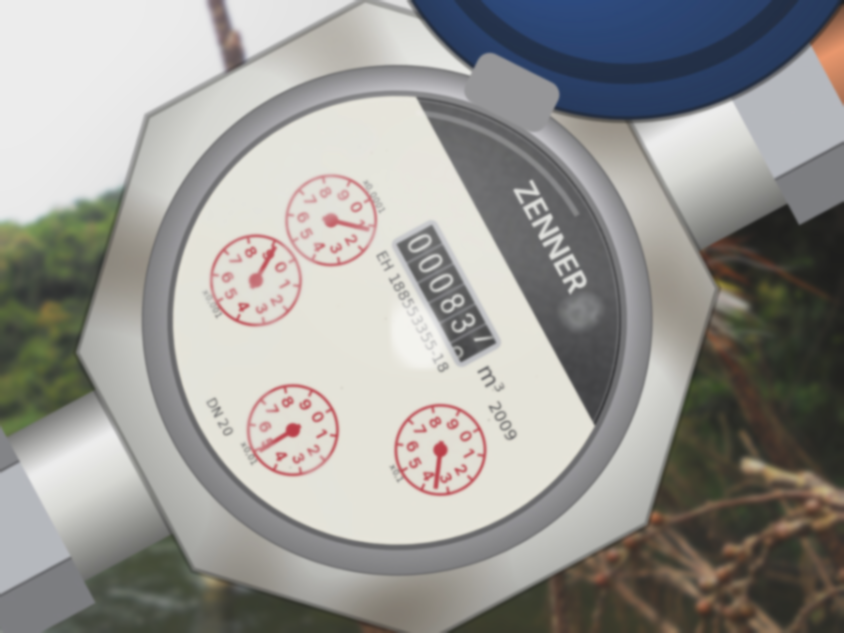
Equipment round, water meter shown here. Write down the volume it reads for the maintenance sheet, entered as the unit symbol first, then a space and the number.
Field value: m³ 837.3491
